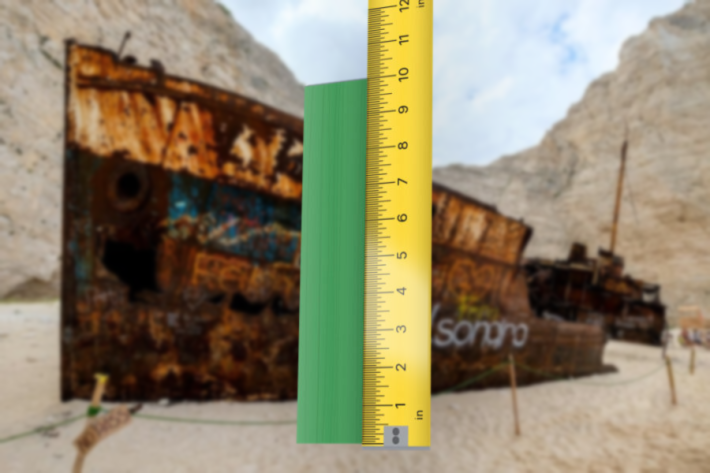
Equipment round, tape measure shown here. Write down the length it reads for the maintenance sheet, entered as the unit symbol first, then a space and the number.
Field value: in 10
